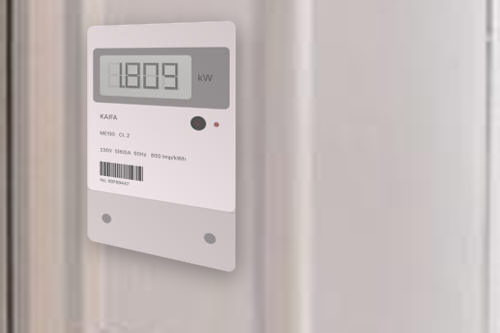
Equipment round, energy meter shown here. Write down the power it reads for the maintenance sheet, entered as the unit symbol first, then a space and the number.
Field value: kW 1.809
